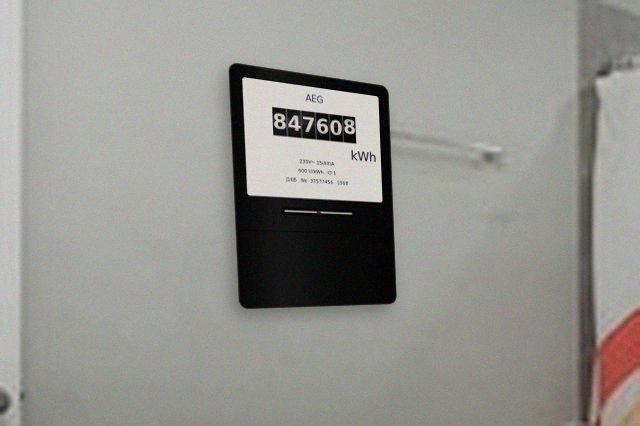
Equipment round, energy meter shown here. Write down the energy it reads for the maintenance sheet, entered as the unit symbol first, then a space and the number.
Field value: kWh 847608
